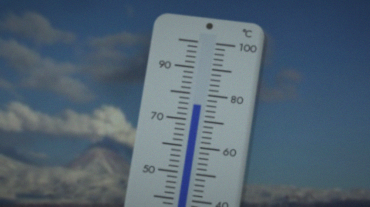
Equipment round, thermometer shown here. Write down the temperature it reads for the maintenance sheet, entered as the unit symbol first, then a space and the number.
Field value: °C 76
